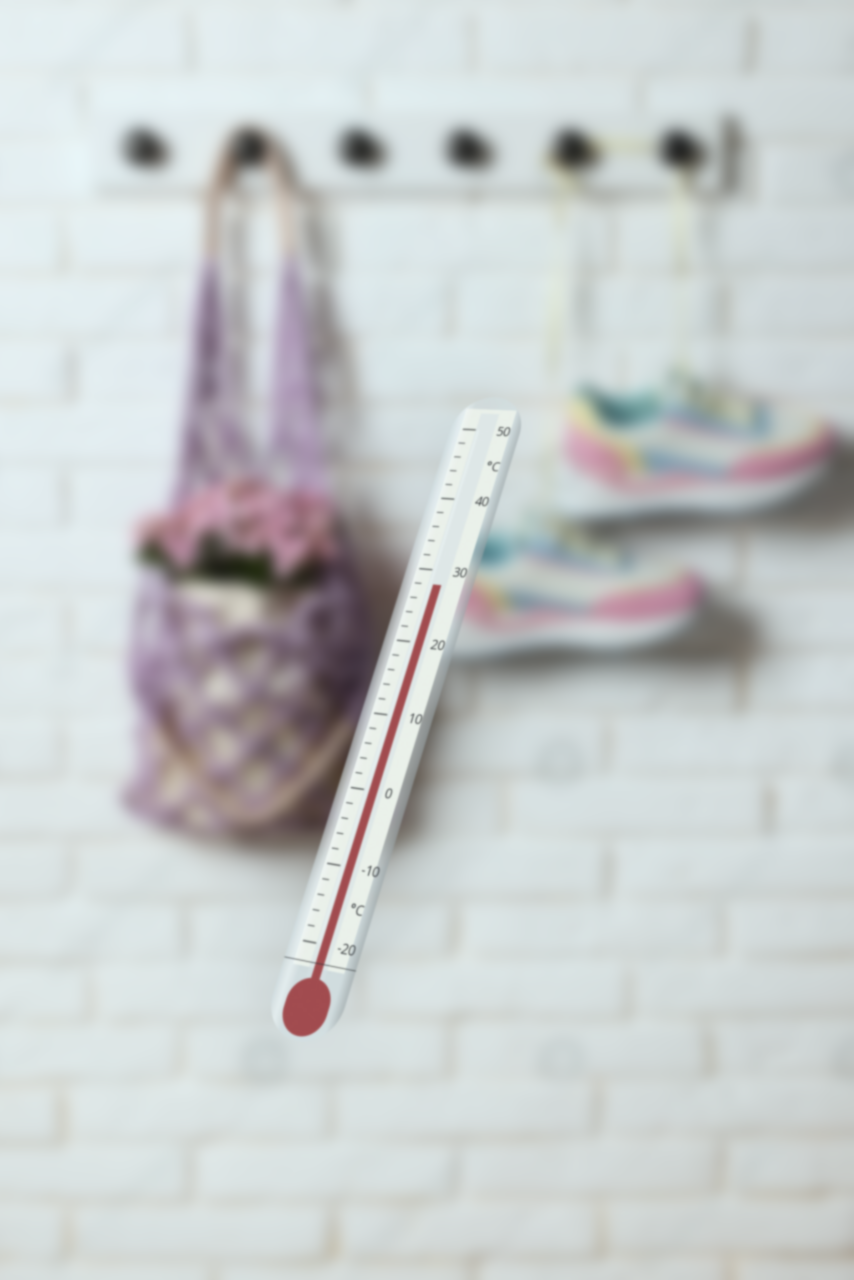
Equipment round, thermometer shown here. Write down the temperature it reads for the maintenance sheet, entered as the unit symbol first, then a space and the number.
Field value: °C 28
